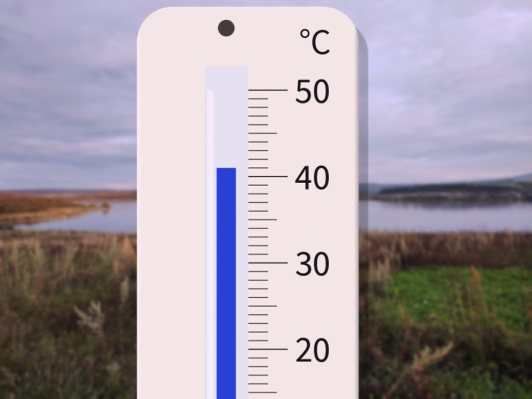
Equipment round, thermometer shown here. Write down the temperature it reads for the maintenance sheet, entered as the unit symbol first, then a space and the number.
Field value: °C 41
